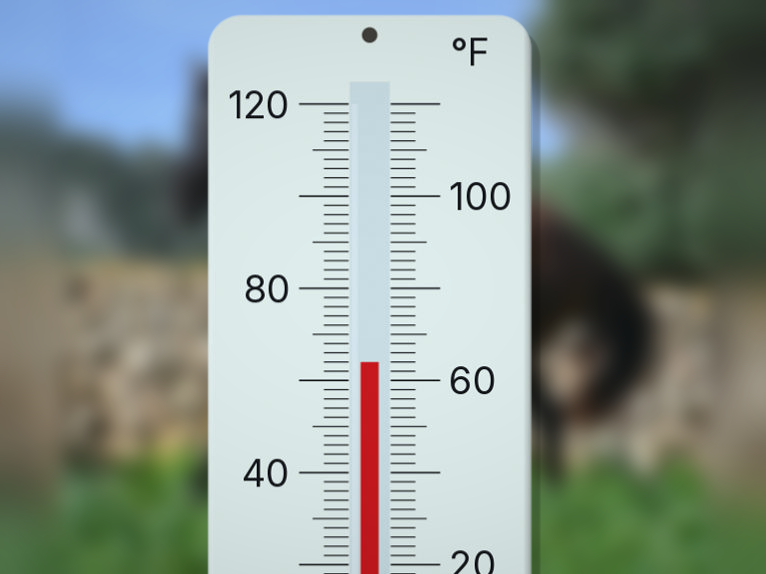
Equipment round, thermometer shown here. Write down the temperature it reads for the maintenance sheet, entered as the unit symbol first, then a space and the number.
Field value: °F 64
